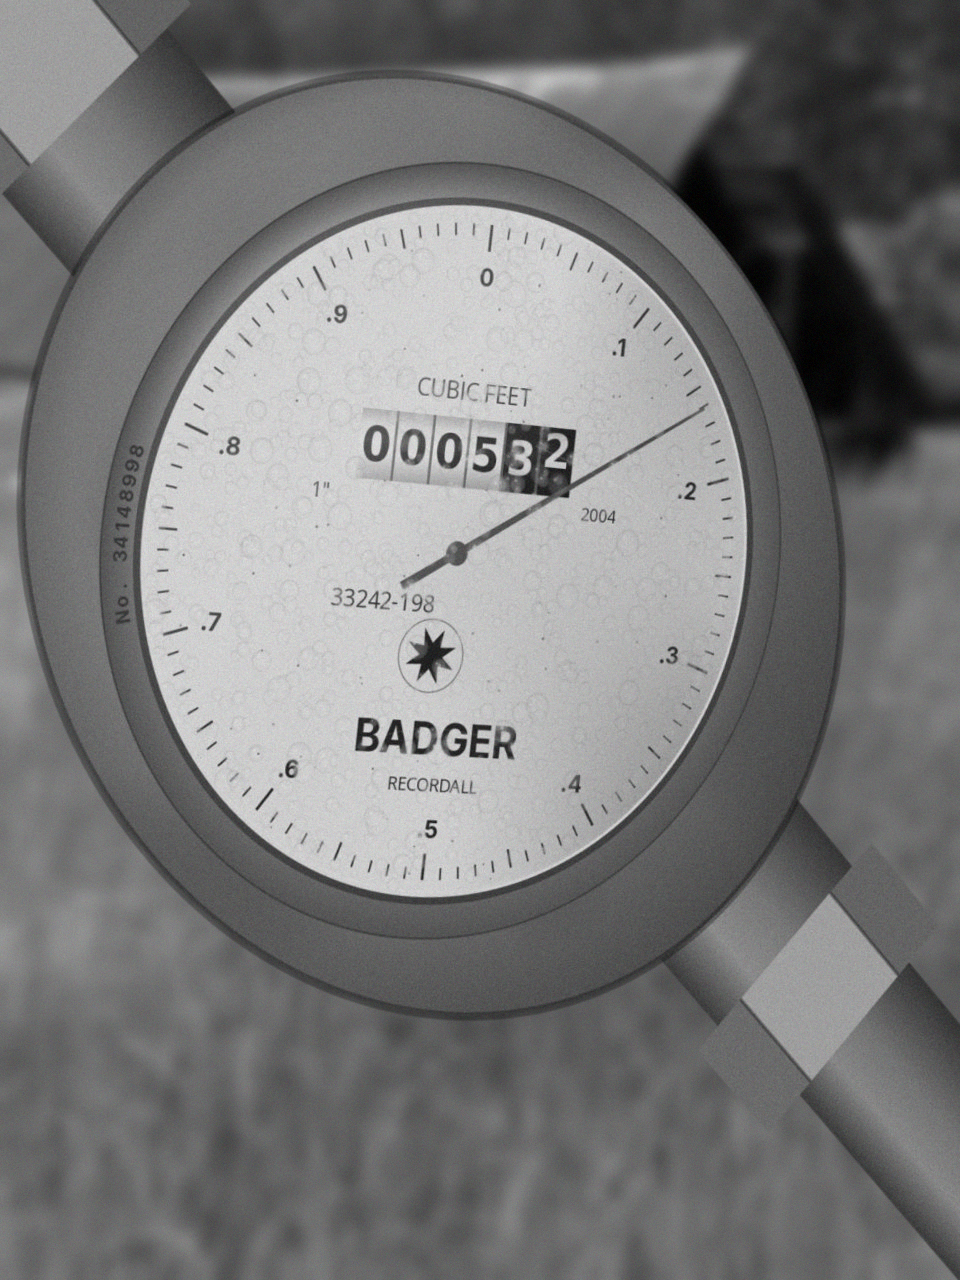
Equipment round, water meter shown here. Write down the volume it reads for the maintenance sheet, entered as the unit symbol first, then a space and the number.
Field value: ft³ 532.16
